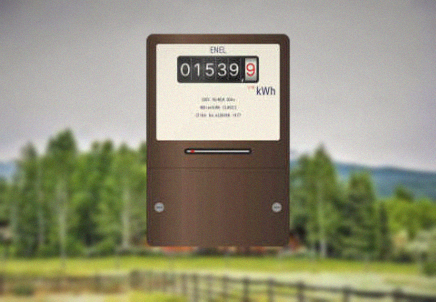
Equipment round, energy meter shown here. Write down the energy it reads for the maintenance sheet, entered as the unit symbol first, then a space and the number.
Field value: kWh 1539.9
